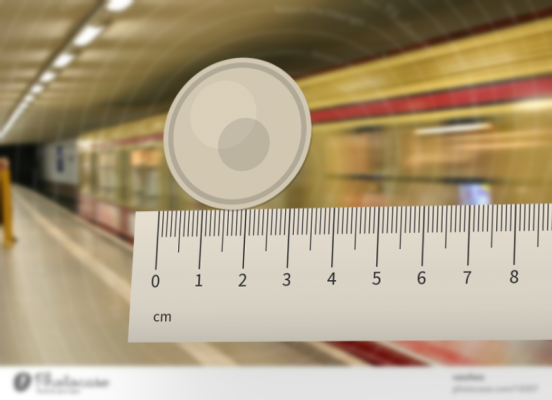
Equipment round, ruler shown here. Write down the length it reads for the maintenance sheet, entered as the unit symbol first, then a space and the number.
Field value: cm 3.4
